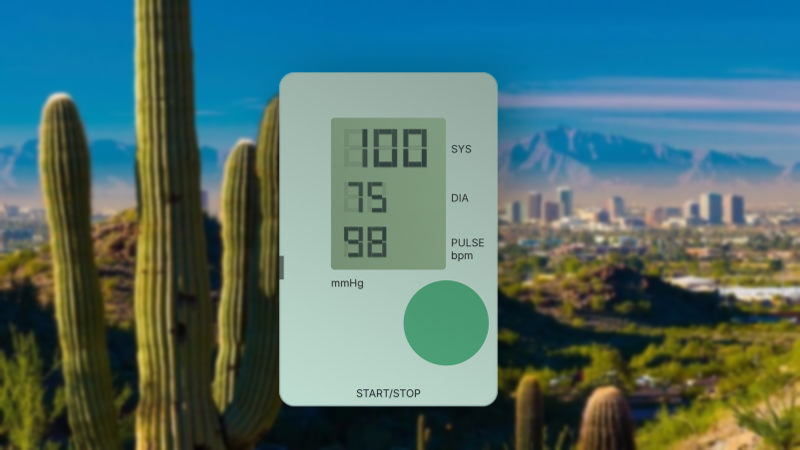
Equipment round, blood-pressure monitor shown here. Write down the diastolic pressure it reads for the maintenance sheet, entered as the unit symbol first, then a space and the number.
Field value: mmHg 75
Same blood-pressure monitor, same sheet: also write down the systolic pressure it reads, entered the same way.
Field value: mmHg 100
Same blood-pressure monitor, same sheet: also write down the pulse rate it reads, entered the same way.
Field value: bpm 98
